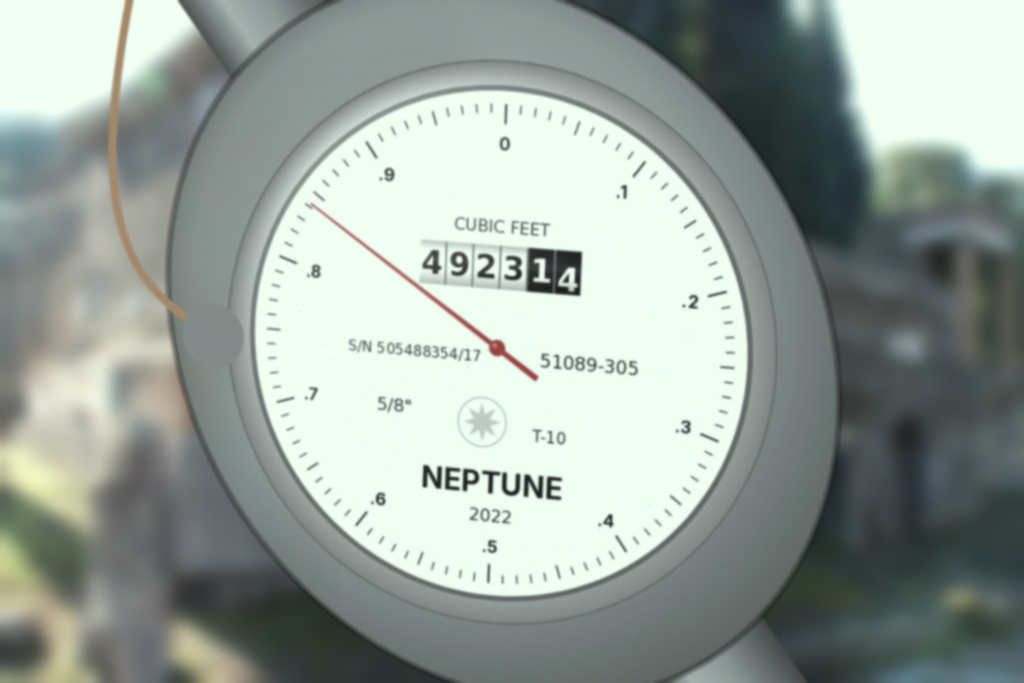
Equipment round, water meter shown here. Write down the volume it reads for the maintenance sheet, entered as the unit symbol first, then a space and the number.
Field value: ft³ 492313.84
